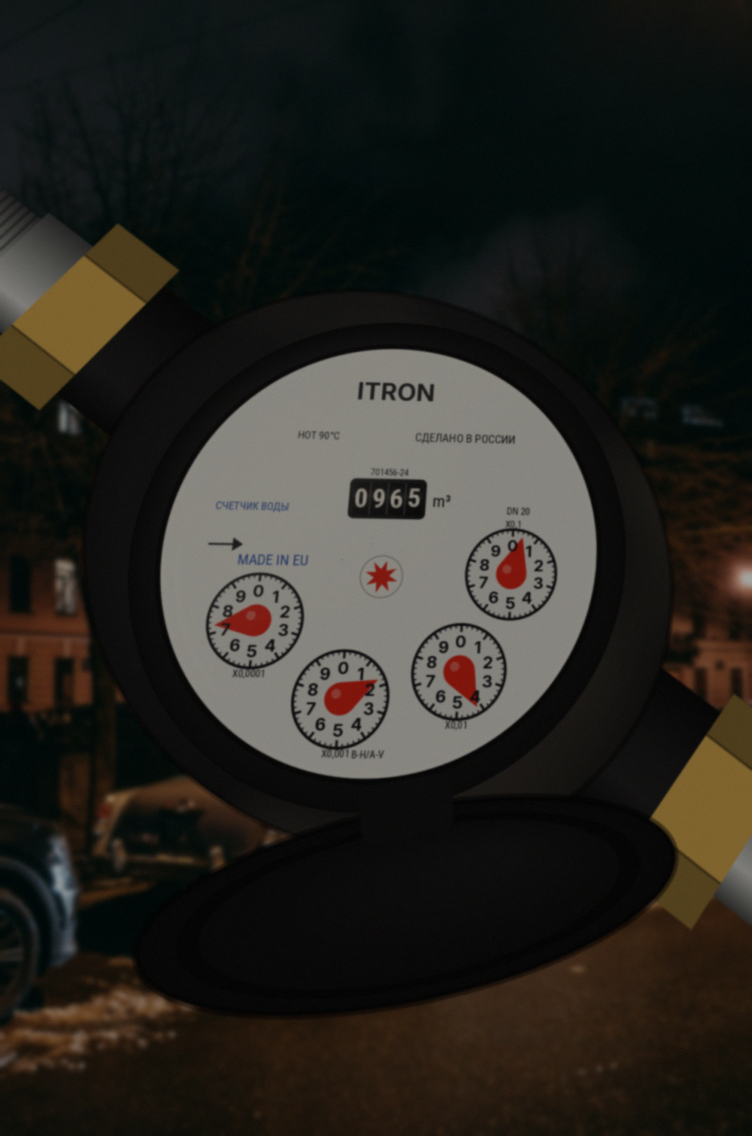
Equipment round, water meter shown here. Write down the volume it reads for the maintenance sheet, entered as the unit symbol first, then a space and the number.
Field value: m³ 965.0417
